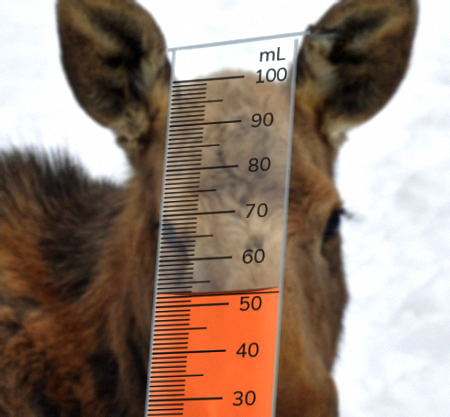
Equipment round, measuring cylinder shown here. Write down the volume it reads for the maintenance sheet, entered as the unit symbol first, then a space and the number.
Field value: mL 52
